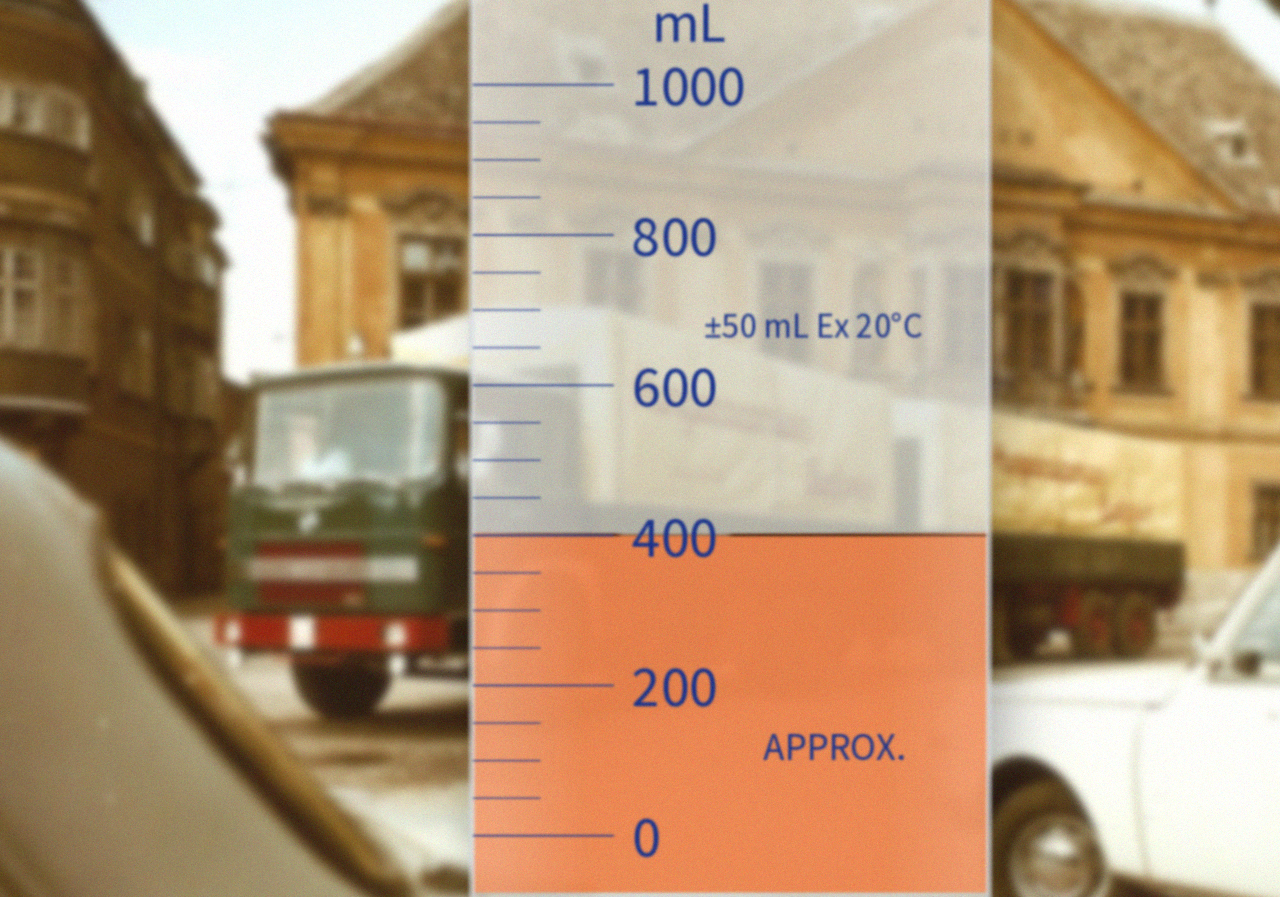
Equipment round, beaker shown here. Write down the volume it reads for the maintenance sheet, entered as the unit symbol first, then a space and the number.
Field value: mL 400
